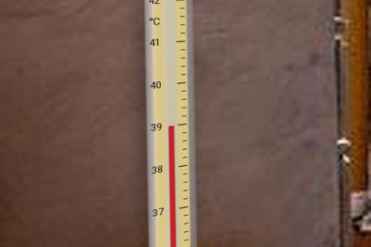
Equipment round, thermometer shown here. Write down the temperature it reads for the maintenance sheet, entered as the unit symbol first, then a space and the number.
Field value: °C 39
